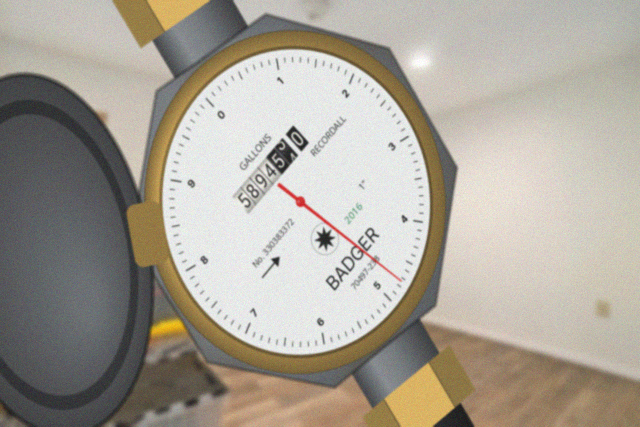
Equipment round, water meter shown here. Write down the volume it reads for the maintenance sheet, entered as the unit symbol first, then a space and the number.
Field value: gal 5894534.7
